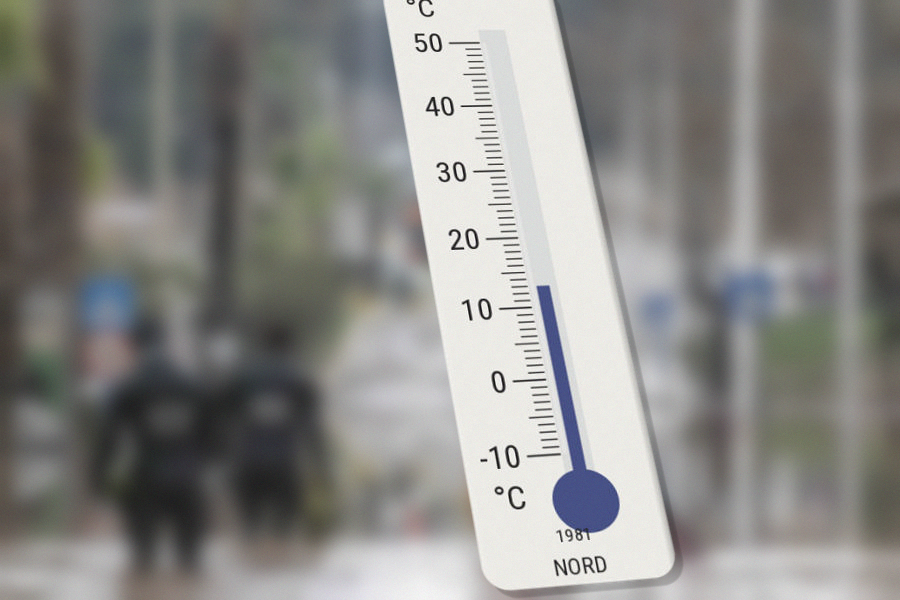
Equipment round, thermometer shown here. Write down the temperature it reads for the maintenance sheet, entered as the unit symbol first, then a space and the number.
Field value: °C 13
